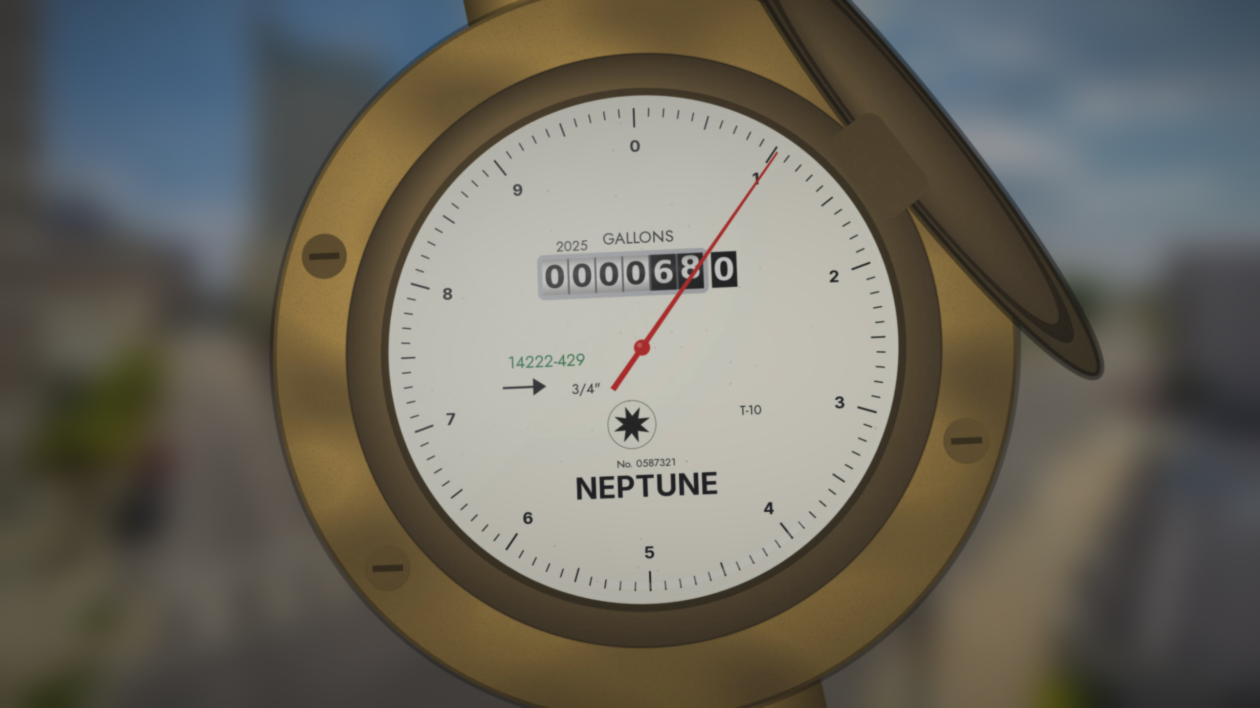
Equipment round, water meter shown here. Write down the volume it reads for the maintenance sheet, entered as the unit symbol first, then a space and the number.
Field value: gal 681.0
